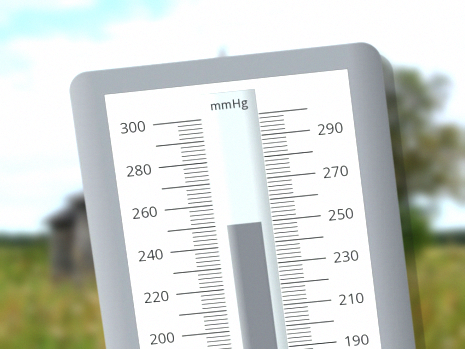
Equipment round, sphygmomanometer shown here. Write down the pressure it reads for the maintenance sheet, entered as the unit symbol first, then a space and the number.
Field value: mmHg 250
